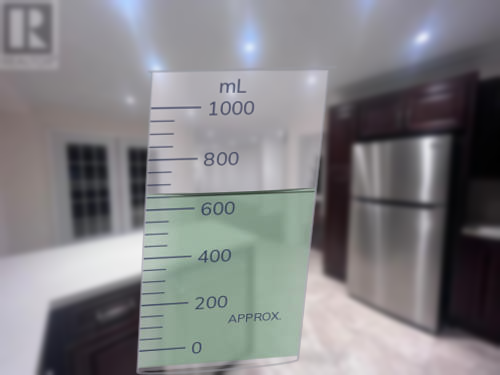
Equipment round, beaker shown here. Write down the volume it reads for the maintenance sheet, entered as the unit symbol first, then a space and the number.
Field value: mL 650
